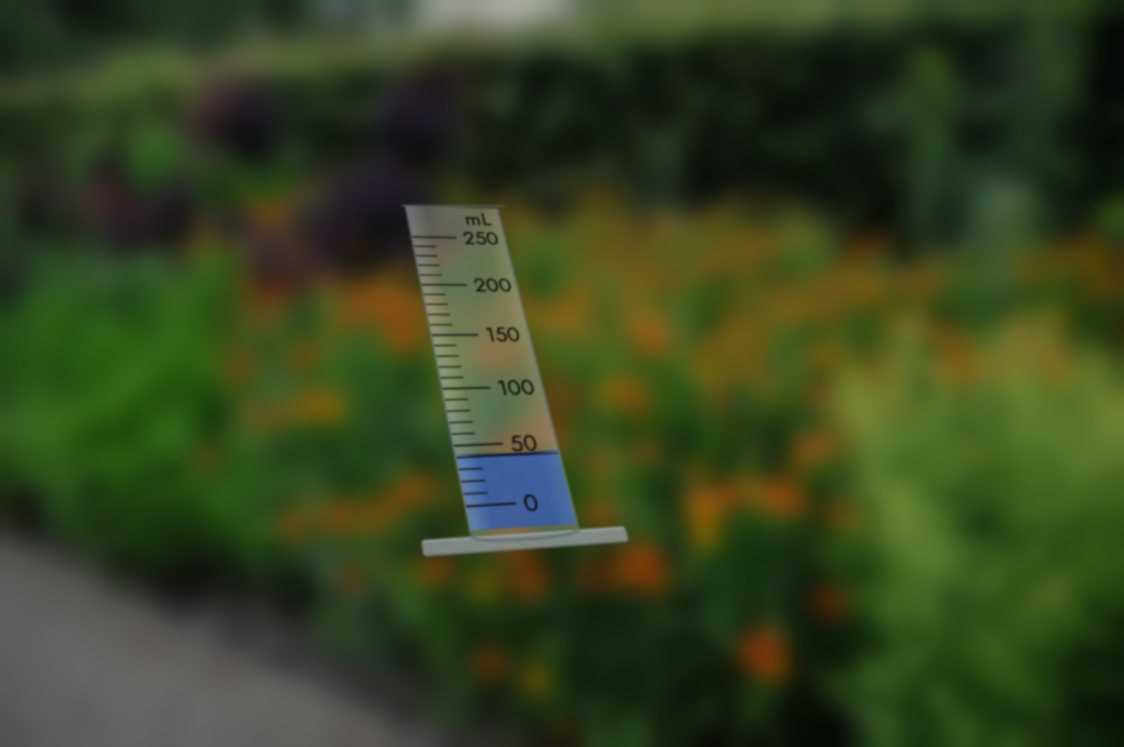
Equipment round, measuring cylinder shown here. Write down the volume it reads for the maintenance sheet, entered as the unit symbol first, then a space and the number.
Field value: mL 40
